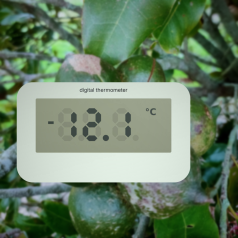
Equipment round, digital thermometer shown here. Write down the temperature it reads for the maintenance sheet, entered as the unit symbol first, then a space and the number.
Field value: °C -12.1
